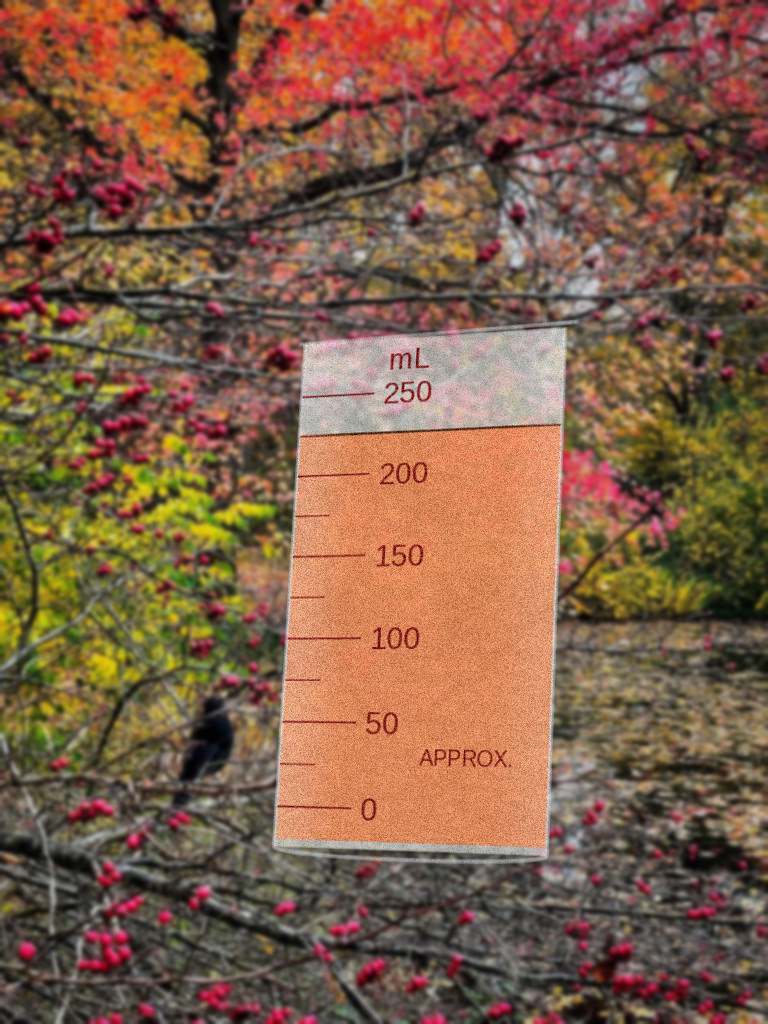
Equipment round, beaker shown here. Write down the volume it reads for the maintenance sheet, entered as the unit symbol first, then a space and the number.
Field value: mL 225
